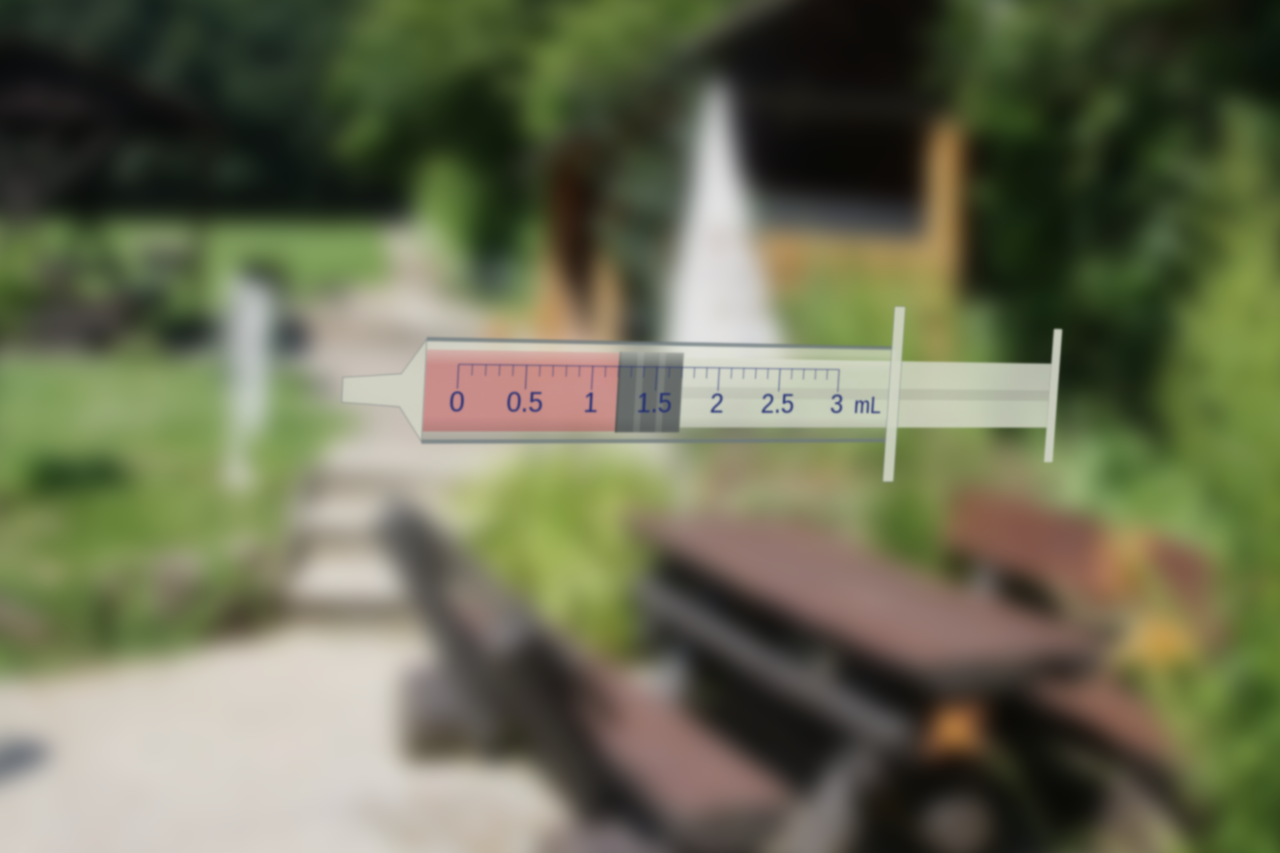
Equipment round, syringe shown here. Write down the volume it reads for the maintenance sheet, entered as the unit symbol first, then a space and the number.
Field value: mL 1.2
